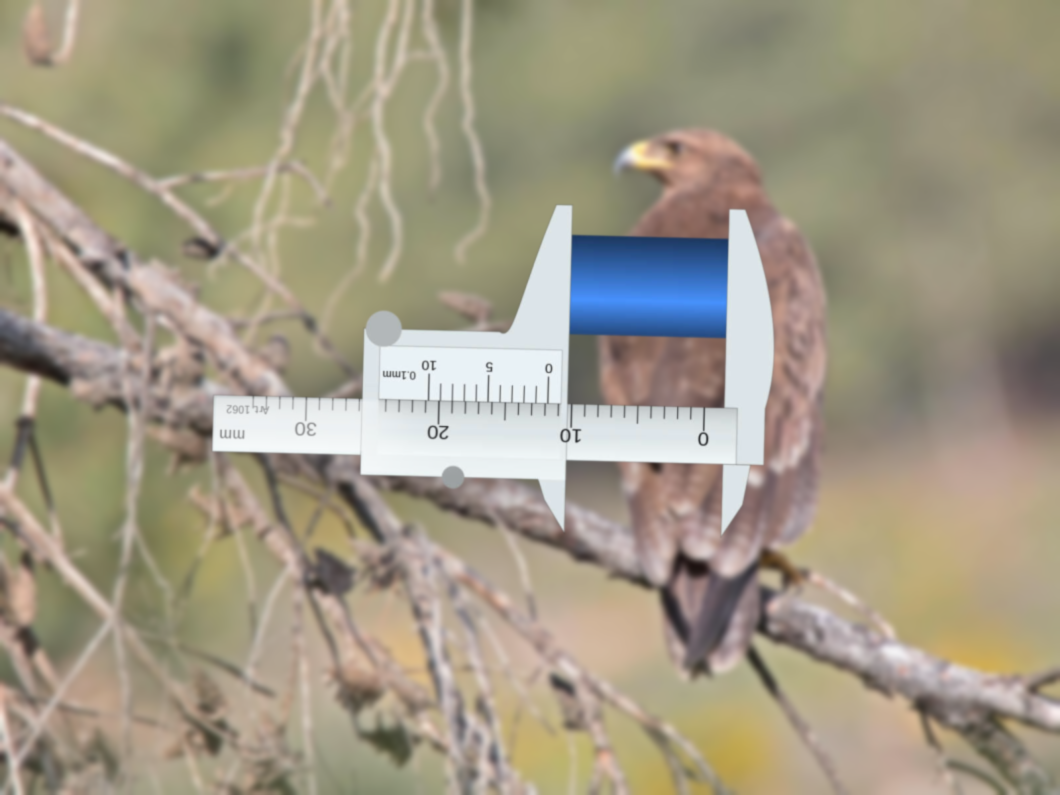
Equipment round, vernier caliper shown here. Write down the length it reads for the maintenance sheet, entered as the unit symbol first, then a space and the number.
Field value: mm 11.8
